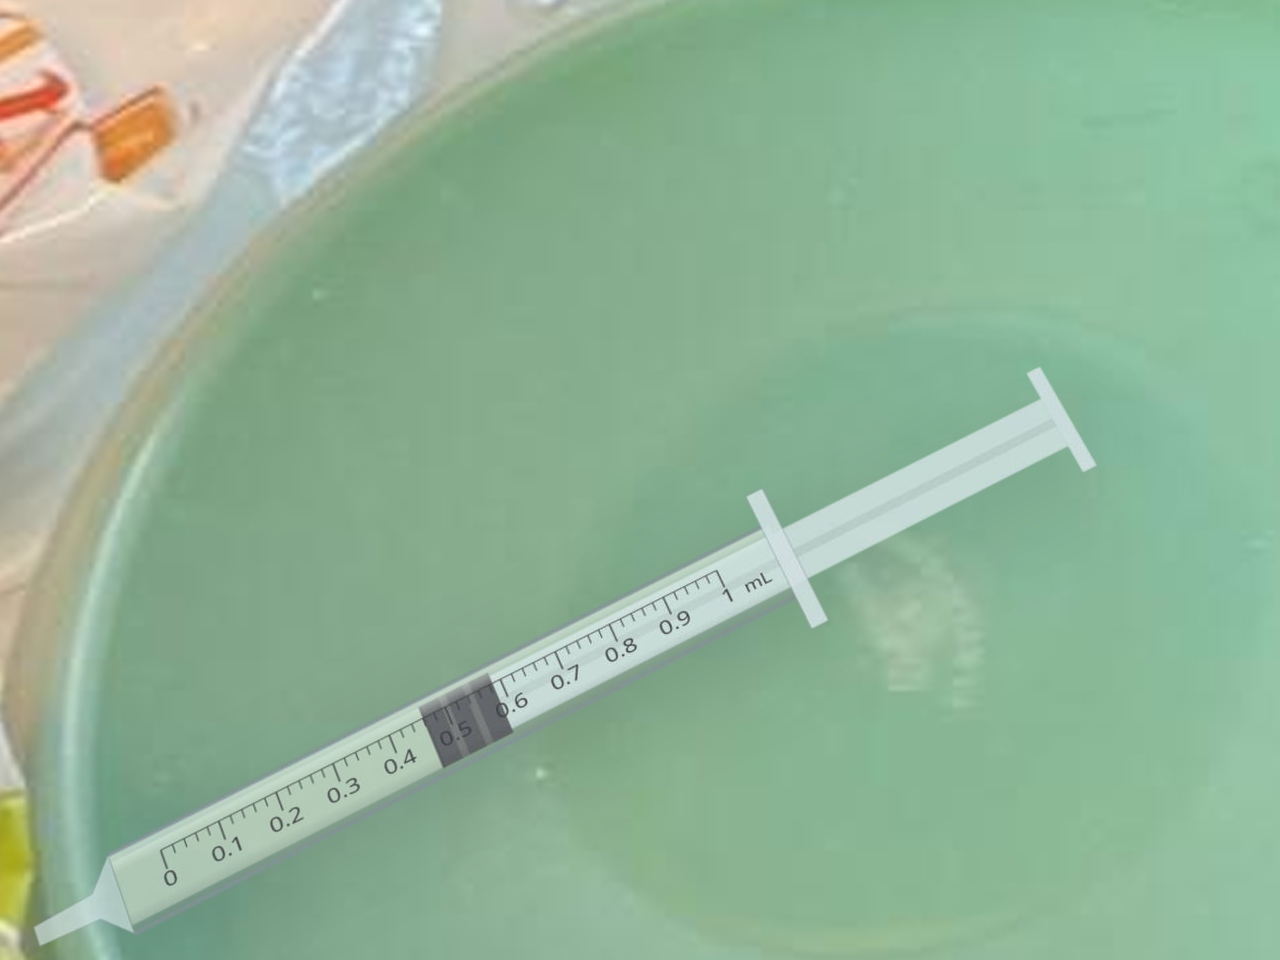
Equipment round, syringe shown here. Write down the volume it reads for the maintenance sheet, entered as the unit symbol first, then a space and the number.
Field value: mL 0.46
